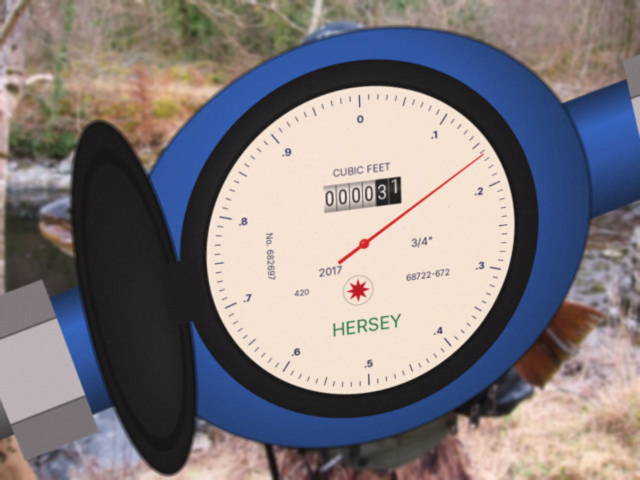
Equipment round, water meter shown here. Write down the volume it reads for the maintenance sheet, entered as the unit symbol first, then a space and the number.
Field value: ft³ 31.16
